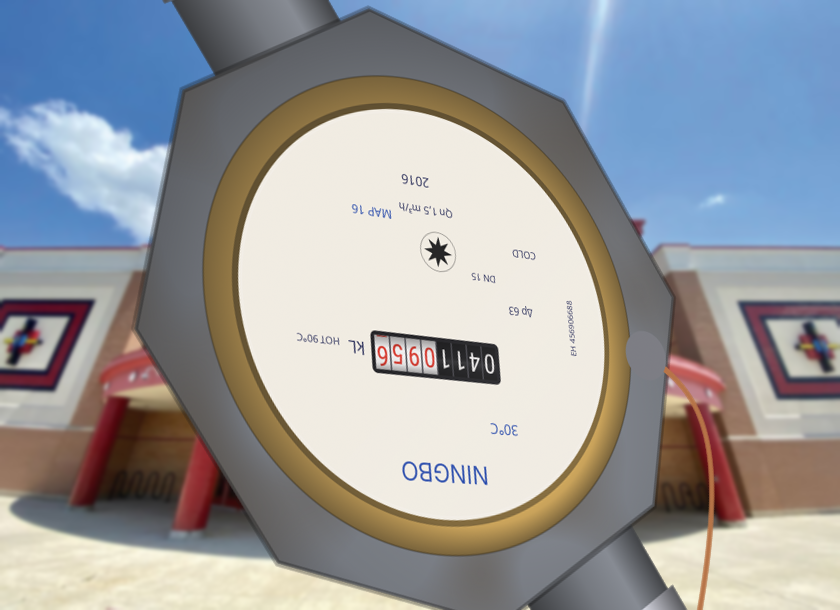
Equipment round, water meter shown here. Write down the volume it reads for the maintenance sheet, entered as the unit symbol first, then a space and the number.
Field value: kL 411.0956
